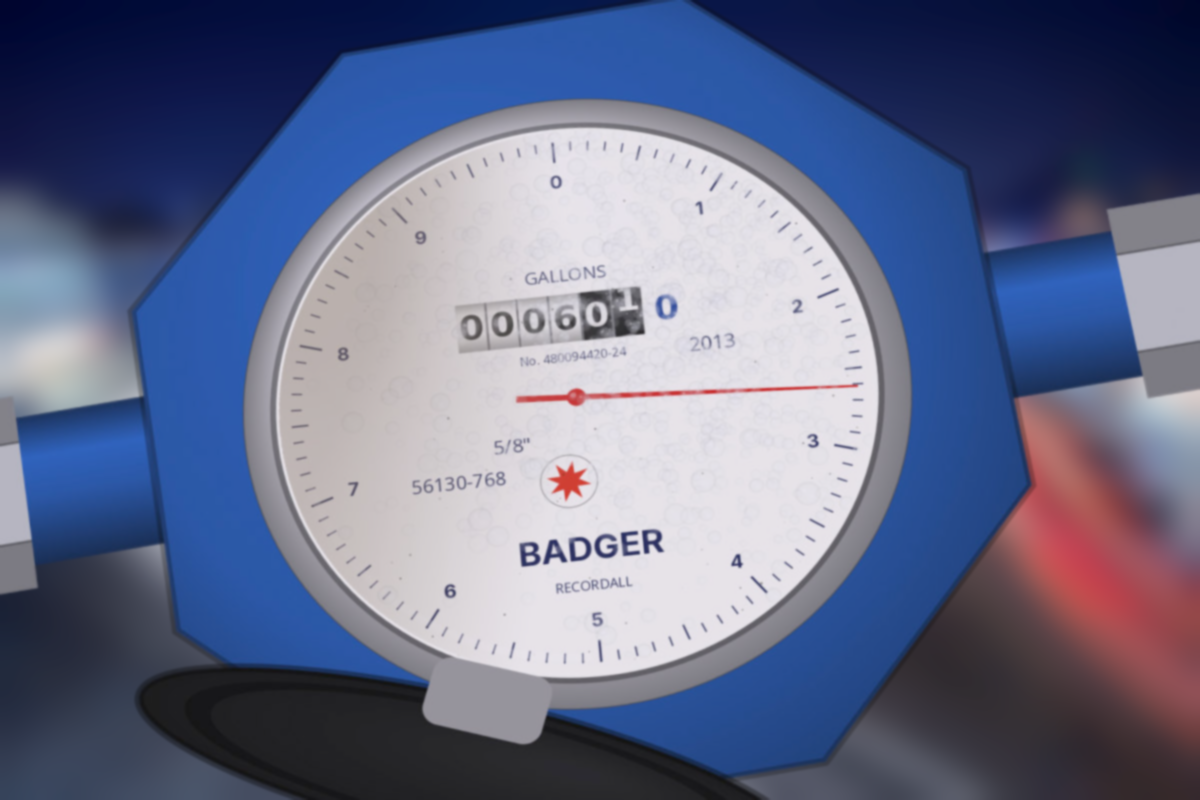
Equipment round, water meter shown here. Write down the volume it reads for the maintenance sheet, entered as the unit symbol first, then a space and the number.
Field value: gal 6012.6
